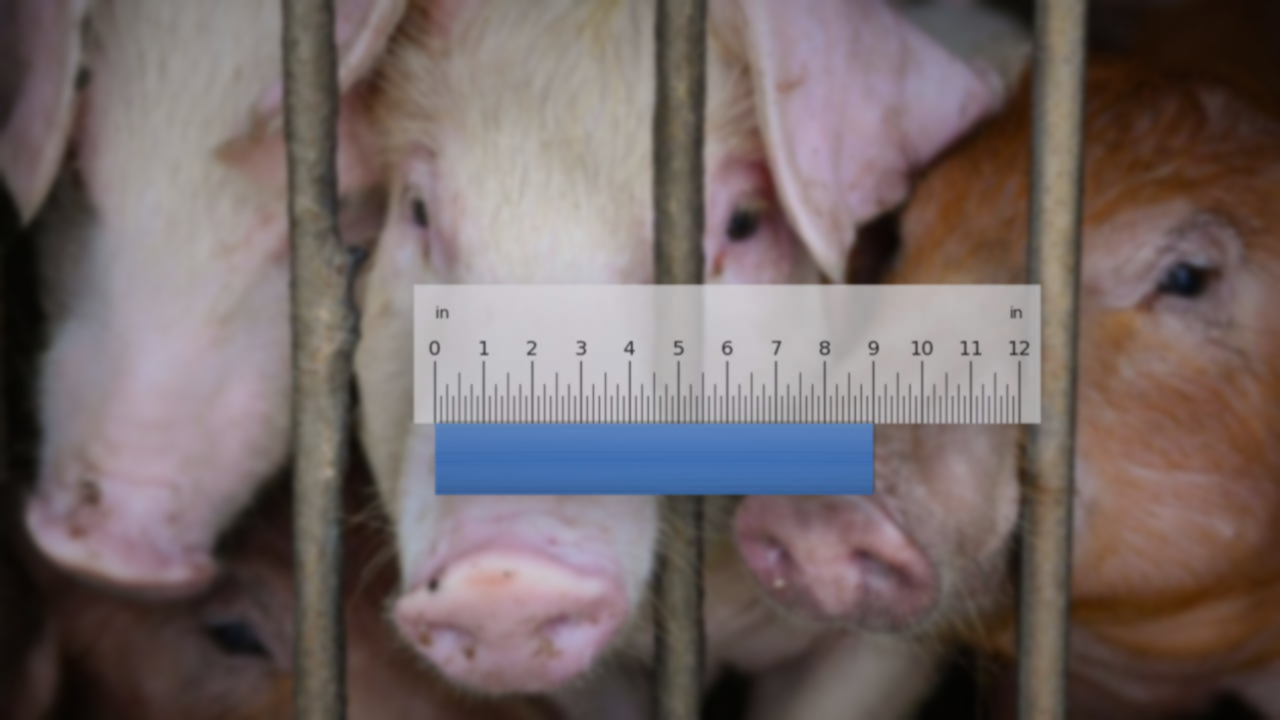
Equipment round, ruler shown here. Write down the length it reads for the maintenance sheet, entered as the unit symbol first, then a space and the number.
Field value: in 9
